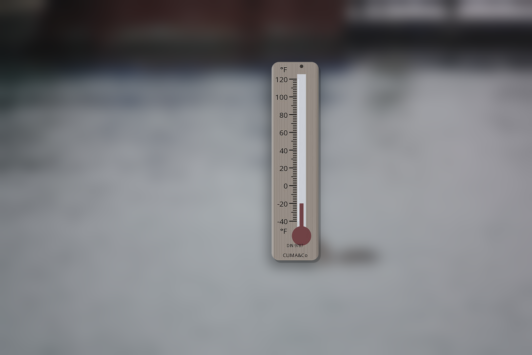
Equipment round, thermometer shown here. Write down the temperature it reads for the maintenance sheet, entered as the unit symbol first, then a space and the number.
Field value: °F -20
